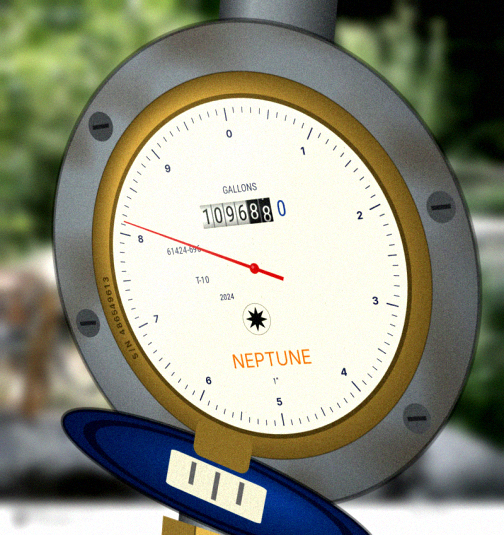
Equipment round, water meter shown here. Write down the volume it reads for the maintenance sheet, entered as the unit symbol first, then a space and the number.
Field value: gal 1096878.1
